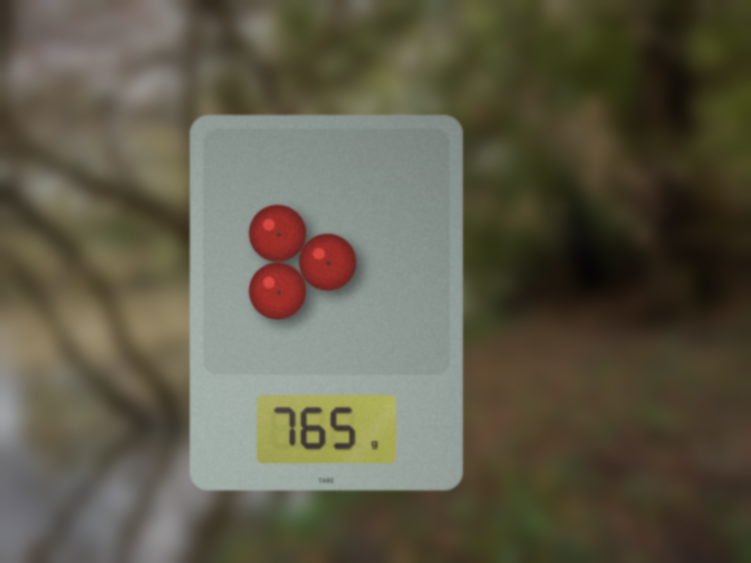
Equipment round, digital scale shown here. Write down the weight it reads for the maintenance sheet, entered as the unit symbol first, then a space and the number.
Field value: g 765
